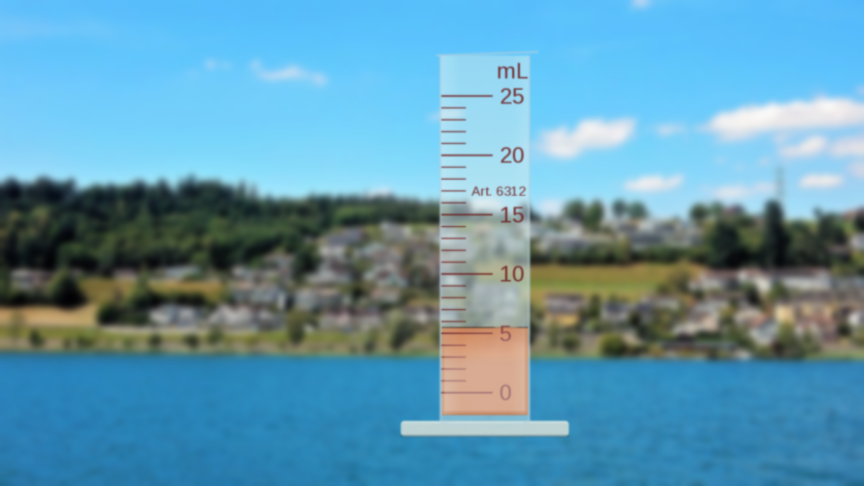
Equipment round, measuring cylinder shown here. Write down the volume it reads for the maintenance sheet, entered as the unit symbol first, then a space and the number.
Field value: mL 5.5
